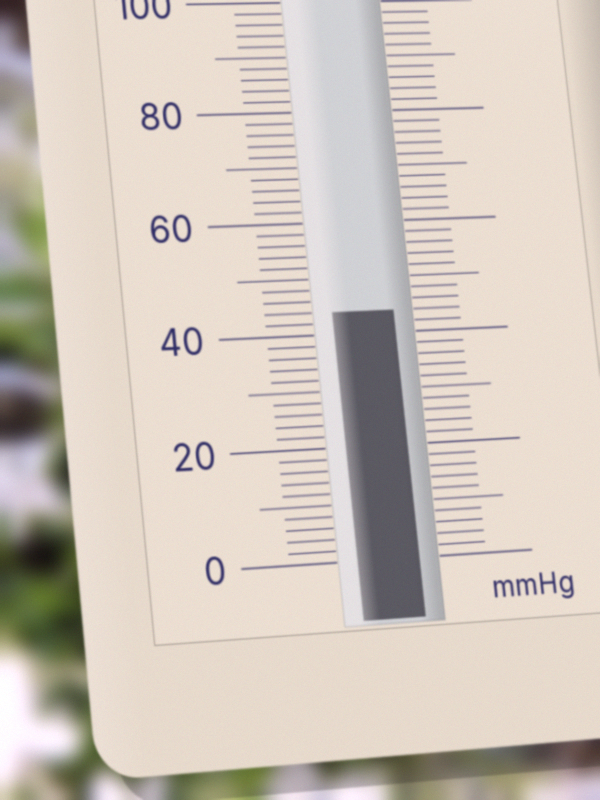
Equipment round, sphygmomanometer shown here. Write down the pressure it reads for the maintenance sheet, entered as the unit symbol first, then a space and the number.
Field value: mmHg 44
